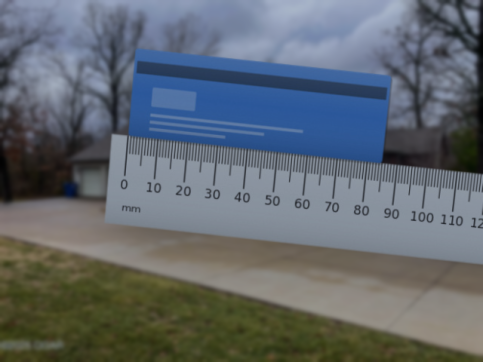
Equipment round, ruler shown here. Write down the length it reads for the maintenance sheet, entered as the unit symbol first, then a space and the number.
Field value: mm 85
